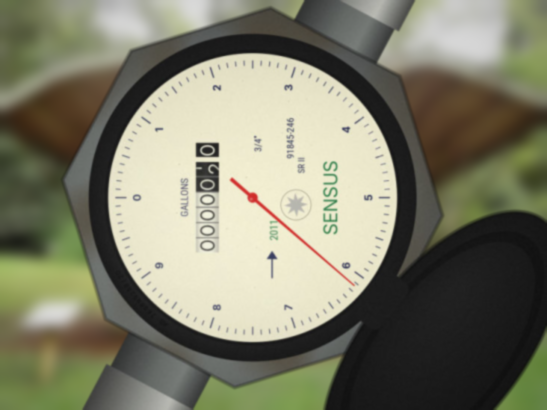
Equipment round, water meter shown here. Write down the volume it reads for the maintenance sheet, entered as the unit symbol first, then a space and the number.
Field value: gal 16.1
